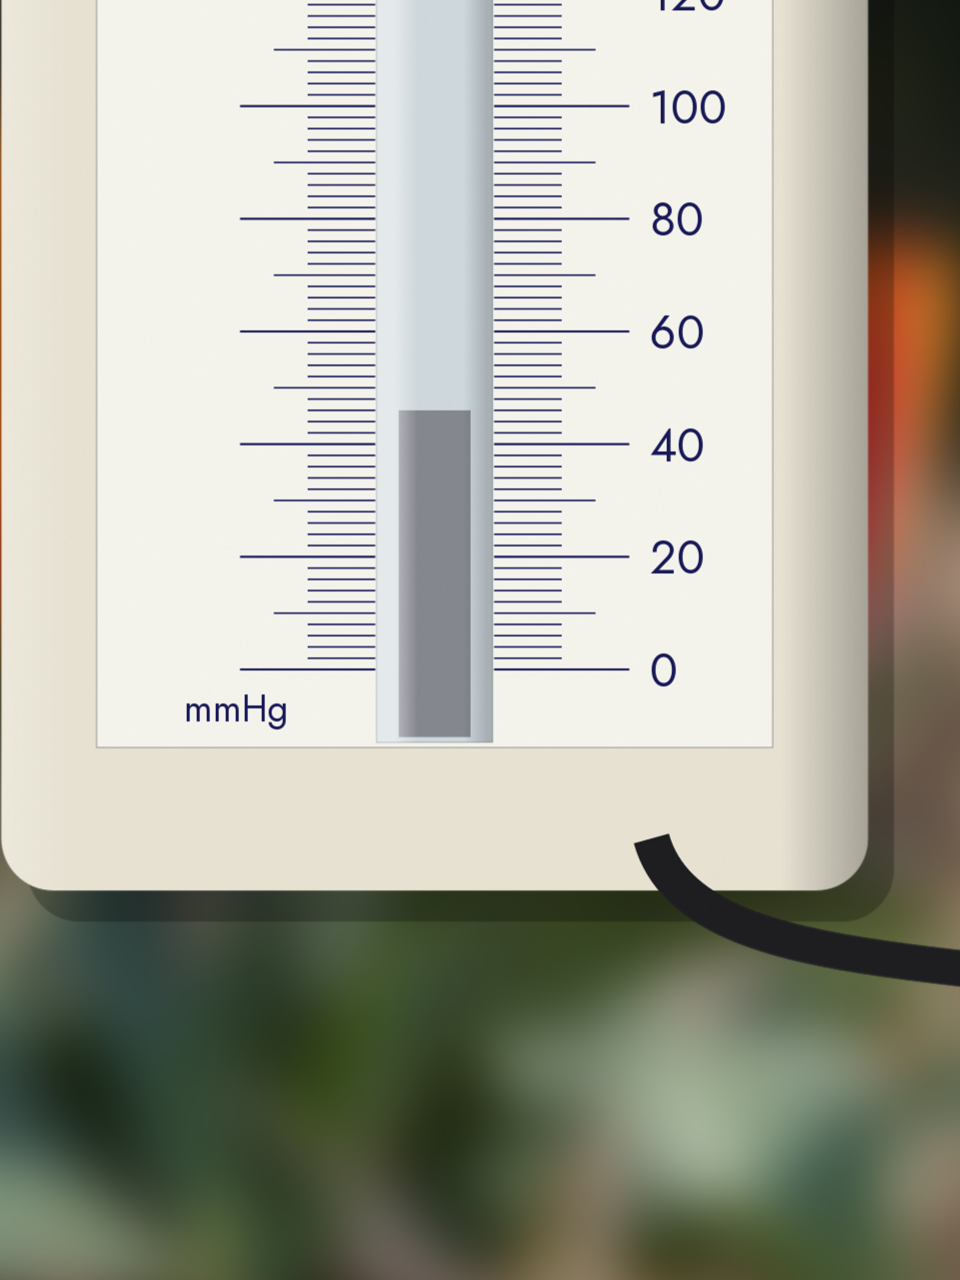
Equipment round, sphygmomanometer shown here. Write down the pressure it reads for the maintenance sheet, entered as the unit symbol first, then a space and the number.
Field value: mmHg 46
